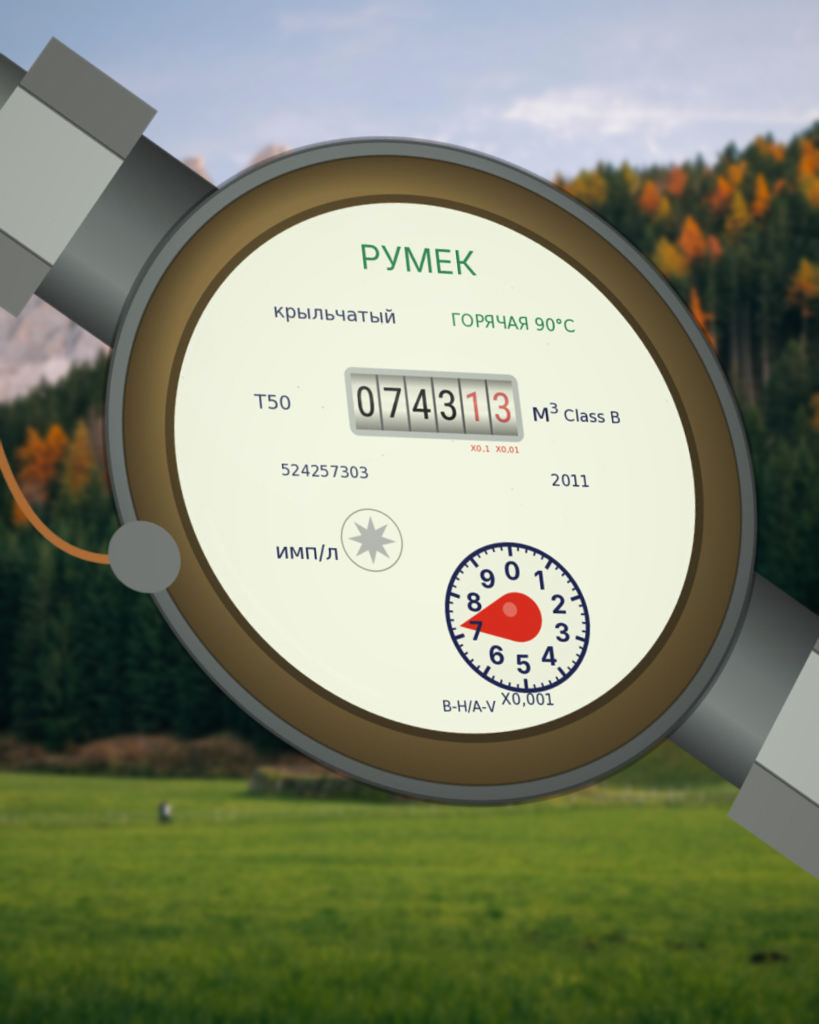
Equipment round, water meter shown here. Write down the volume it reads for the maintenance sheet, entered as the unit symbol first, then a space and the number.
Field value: m³ 743.137
